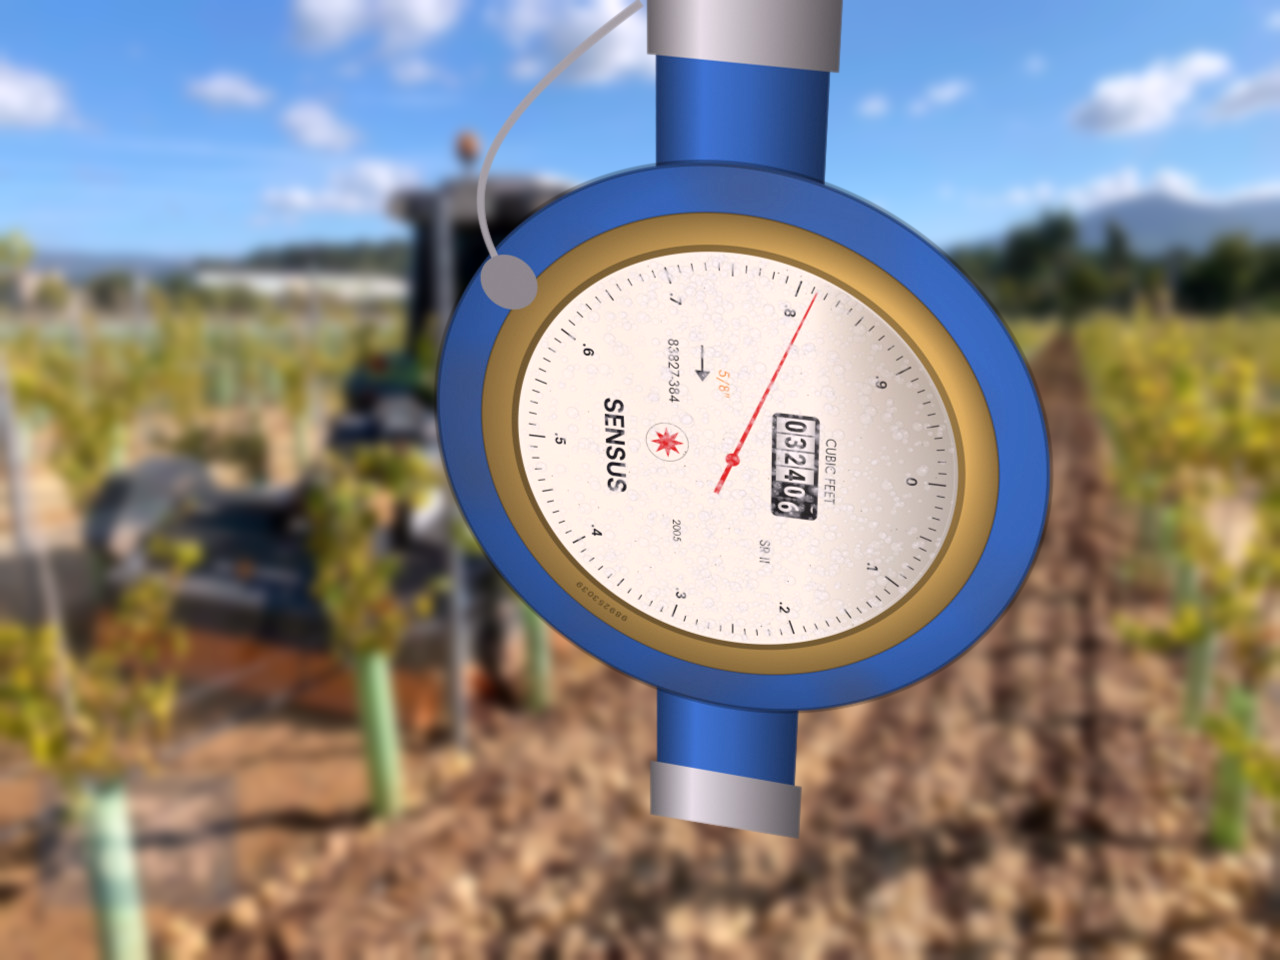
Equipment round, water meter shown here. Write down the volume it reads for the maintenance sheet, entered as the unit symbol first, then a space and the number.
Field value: ft³ 32405.81
